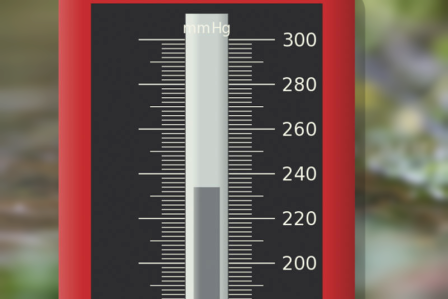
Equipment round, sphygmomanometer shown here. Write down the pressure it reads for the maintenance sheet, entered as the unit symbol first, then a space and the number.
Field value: mmHg 234
